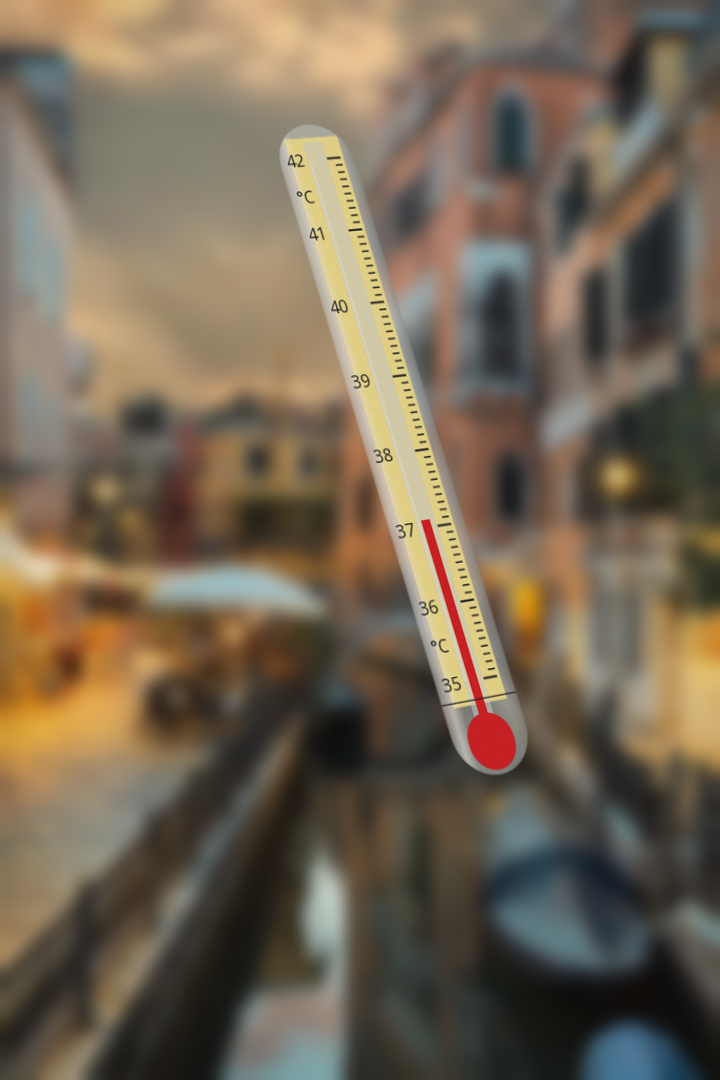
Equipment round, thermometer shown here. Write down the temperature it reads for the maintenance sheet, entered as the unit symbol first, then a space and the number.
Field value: °C 37.1
